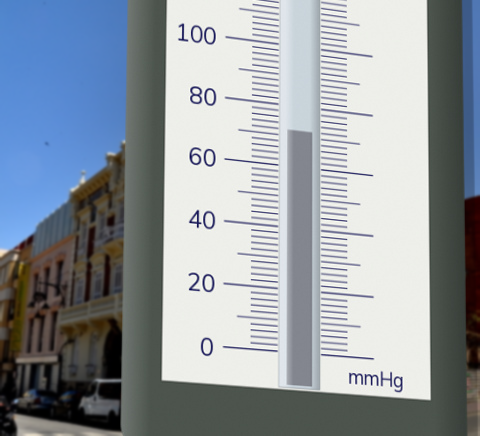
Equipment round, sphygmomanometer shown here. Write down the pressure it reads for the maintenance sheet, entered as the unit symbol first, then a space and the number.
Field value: mmHg 72
